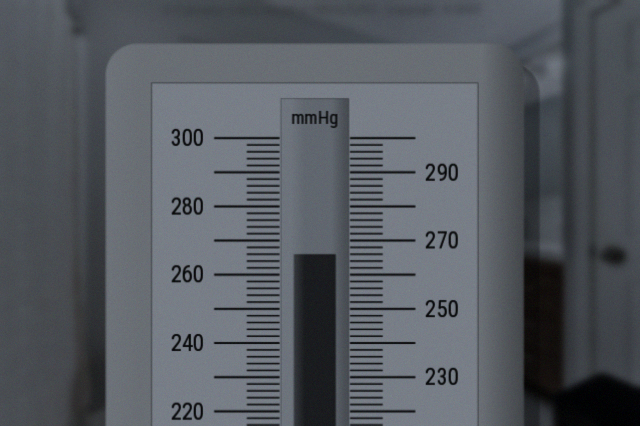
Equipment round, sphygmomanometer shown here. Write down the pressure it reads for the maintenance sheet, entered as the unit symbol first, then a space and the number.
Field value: mmHg 266
